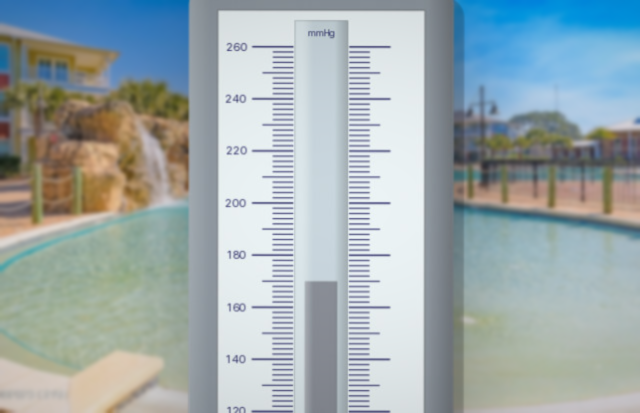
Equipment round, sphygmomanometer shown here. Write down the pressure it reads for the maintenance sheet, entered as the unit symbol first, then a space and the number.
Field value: mmHg 170
